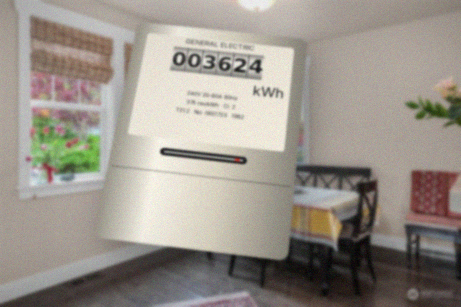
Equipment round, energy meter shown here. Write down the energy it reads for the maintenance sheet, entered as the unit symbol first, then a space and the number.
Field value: kWh 3624
